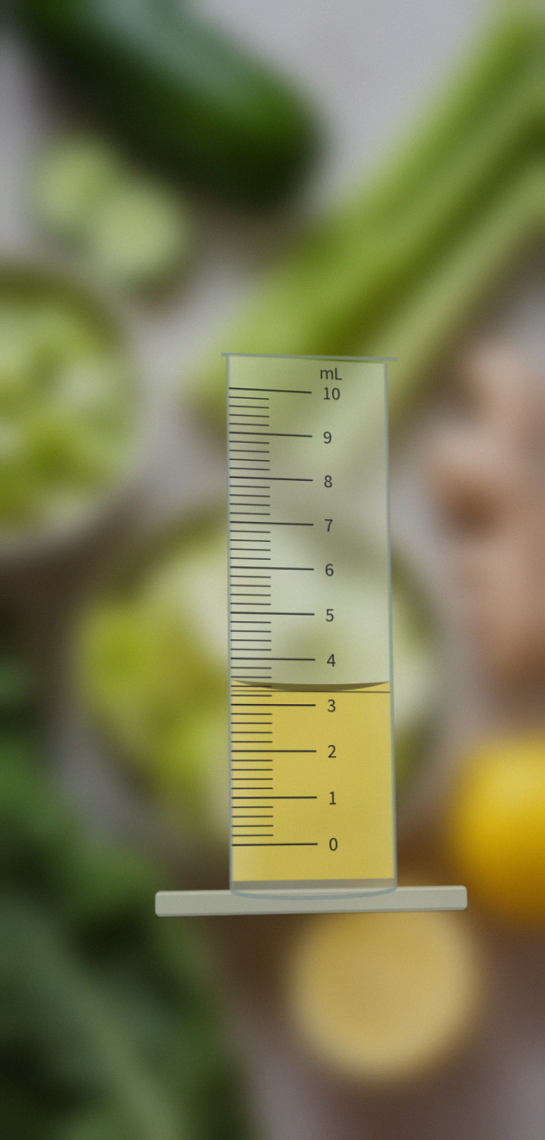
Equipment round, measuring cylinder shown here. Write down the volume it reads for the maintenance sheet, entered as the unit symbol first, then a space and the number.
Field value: mL 3.3
